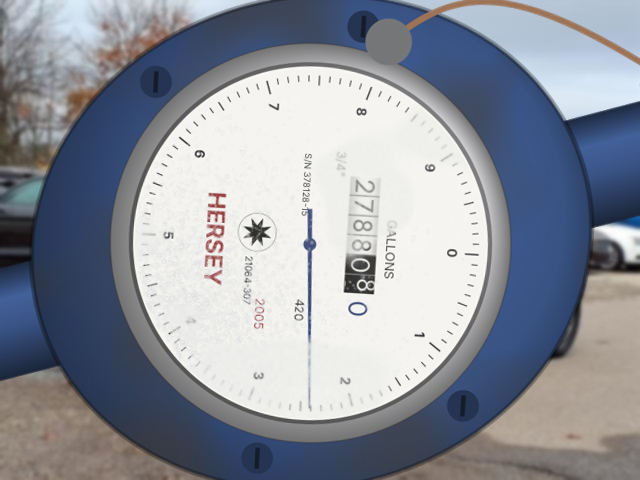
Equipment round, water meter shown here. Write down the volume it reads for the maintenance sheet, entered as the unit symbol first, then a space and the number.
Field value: gal 2788082.4
